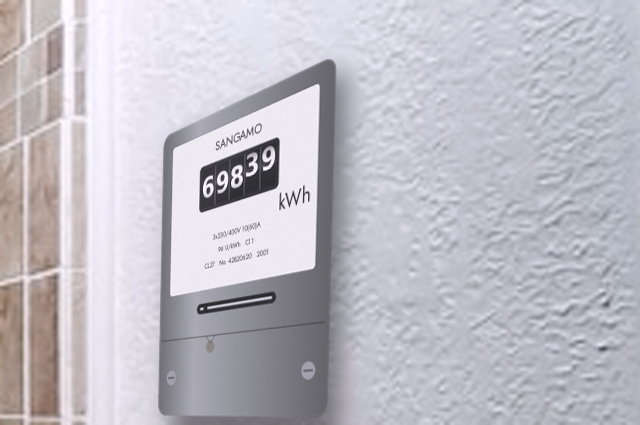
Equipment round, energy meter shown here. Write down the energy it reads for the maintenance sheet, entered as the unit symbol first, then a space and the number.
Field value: kWh 69839
